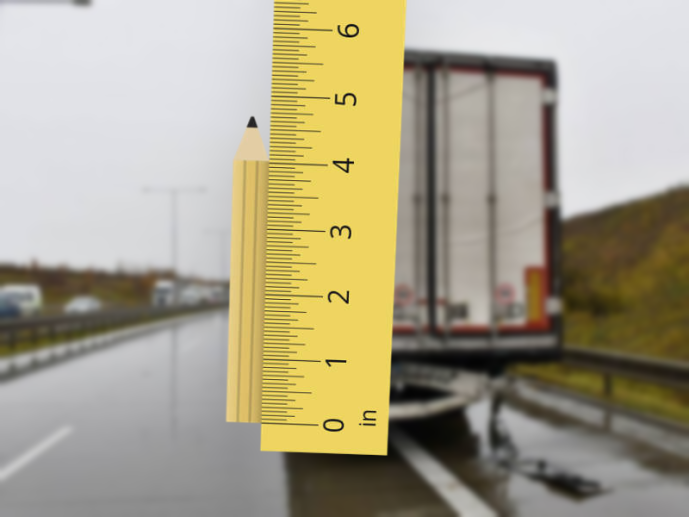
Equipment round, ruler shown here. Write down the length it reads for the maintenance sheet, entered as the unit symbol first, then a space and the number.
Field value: in 4.6875
